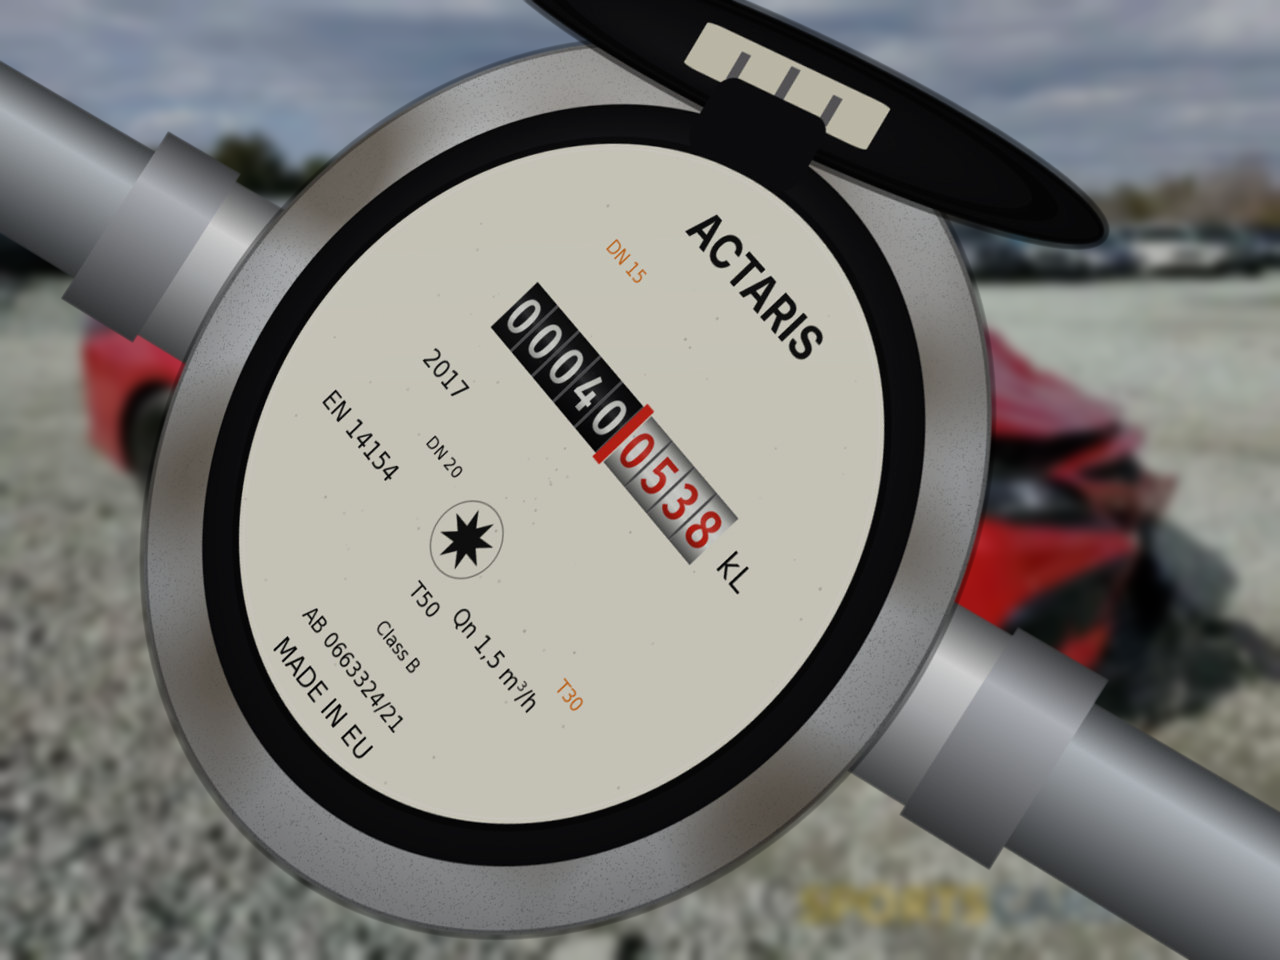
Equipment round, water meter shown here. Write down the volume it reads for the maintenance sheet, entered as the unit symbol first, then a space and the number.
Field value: kL 40.0538
